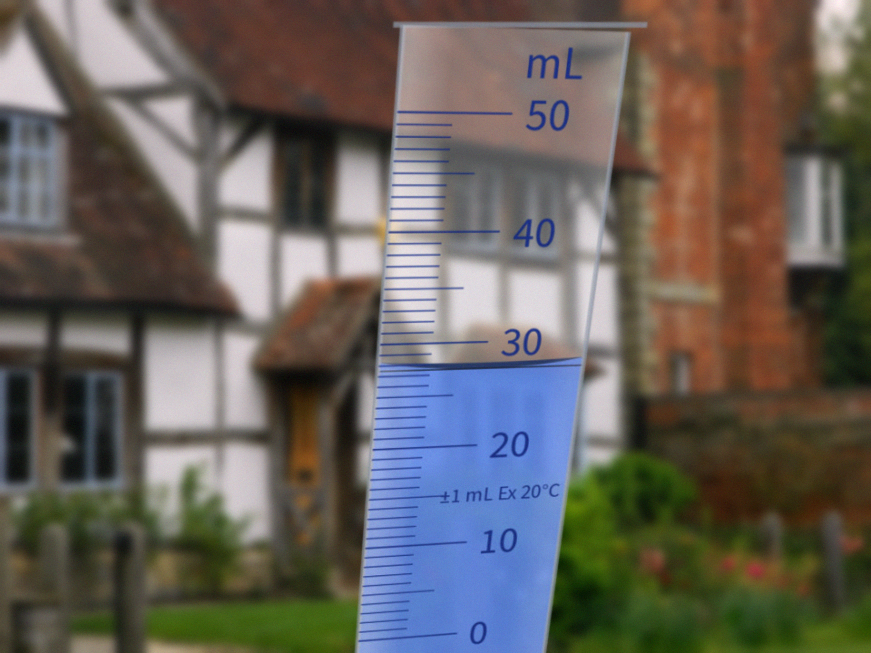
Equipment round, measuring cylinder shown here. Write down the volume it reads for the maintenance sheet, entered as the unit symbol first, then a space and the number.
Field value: mL 27.5
